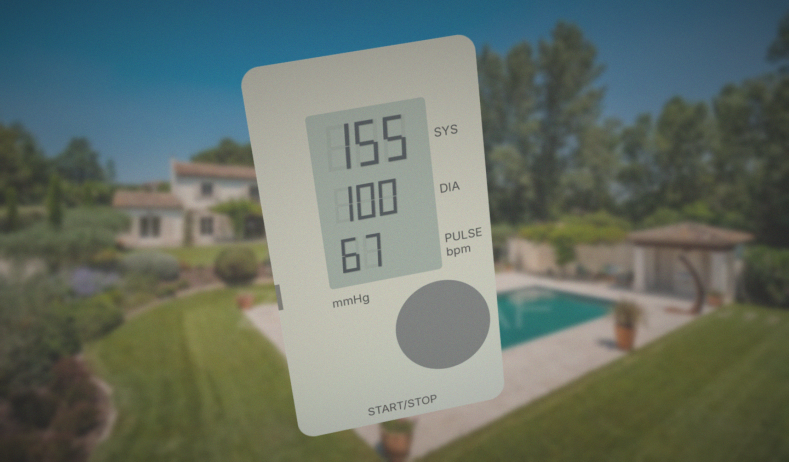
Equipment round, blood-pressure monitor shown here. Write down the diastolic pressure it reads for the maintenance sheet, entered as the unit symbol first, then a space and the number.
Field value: mmHg 100
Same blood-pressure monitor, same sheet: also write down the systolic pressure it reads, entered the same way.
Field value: mmHg 155
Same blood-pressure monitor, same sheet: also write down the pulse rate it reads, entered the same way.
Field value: bpm 67
